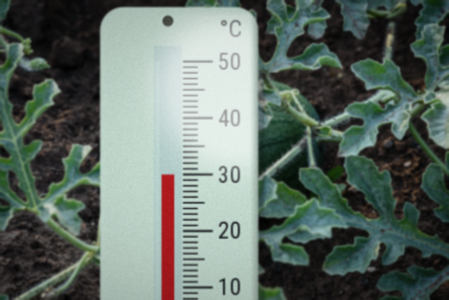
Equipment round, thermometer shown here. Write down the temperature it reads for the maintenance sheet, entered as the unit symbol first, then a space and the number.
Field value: °C 30
